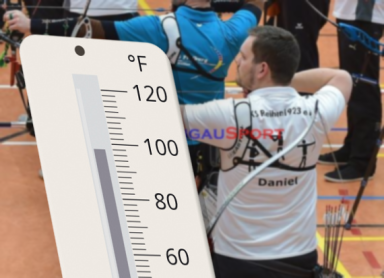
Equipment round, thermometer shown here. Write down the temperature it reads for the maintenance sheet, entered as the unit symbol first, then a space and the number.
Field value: °F 98
